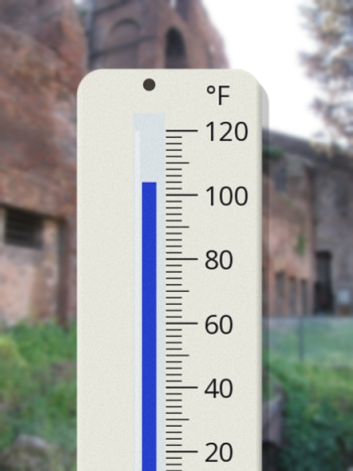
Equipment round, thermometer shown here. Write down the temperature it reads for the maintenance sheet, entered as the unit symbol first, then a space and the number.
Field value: °F 104
